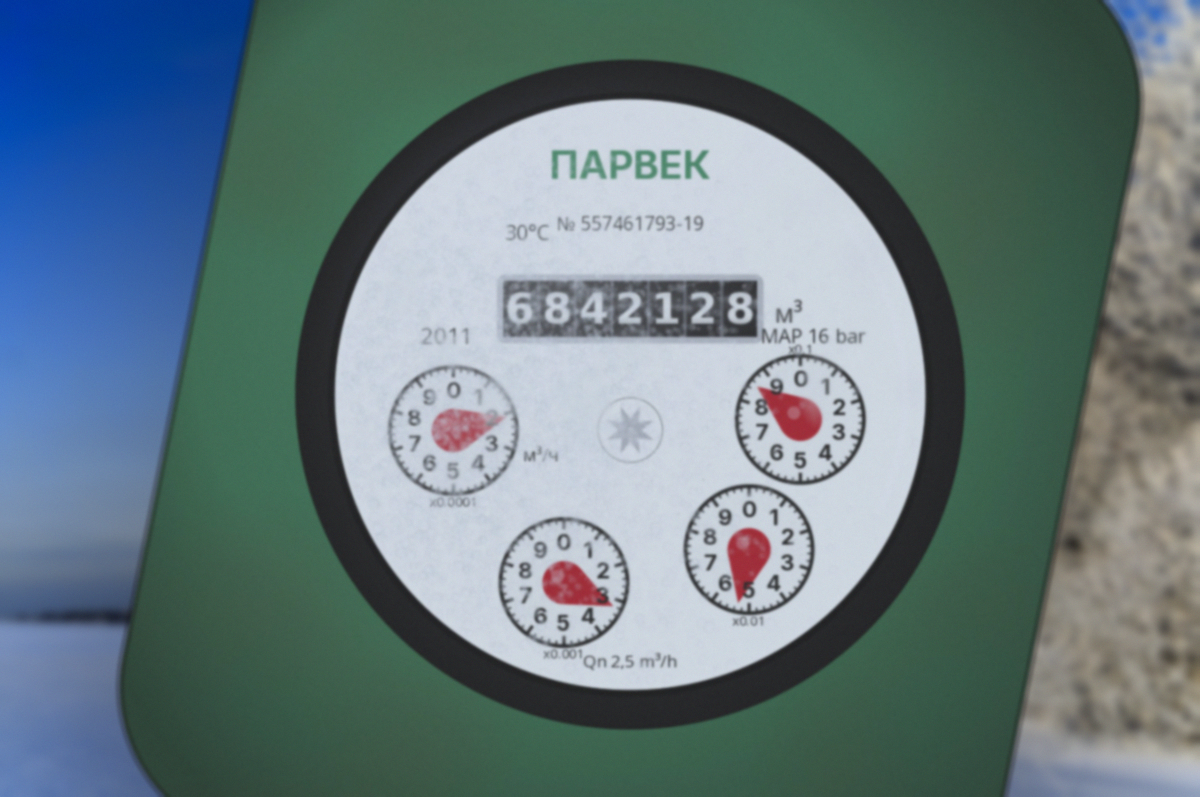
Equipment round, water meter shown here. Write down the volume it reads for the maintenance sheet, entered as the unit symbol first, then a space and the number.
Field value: m³ 6842128.8532
